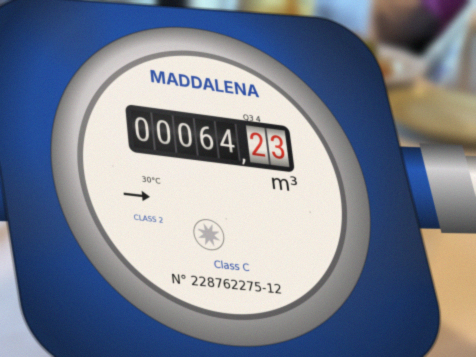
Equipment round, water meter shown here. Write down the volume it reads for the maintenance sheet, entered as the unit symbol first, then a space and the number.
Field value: m³ 64.23
